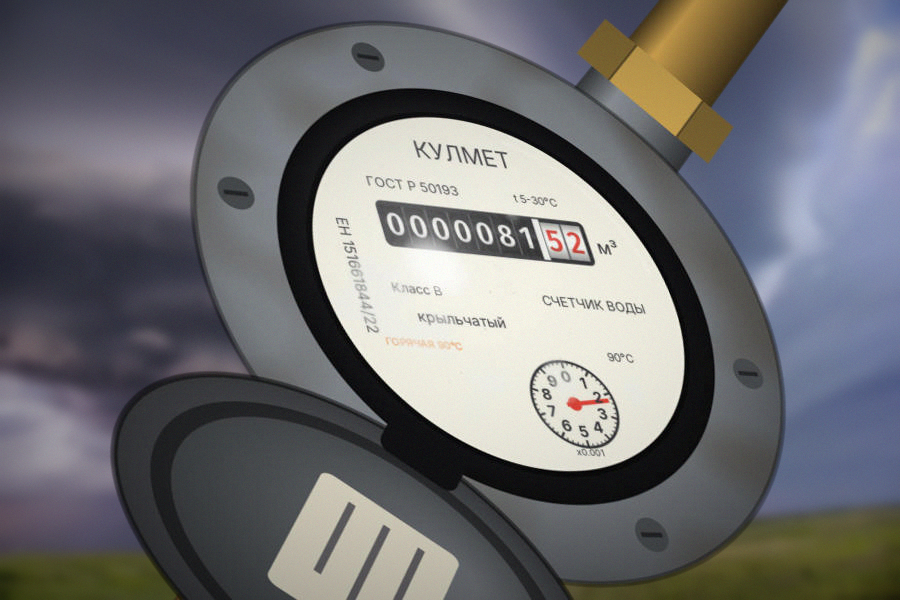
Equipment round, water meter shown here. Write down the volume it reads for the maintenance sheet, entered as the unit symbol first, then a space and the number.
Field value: m³ 81.522
